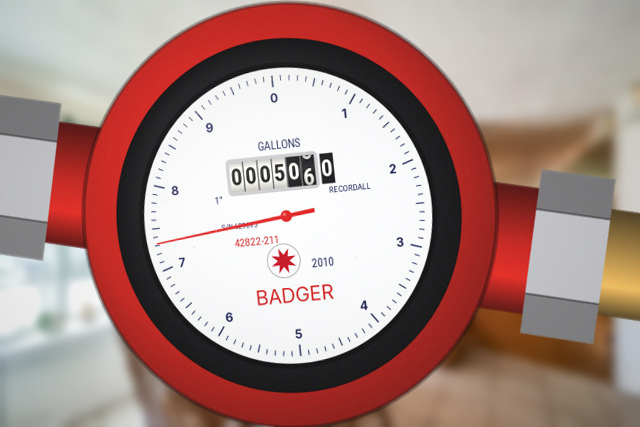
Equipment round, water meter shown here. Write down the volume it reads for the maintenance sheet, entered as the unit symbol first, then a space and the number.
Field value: gal 5057.3
